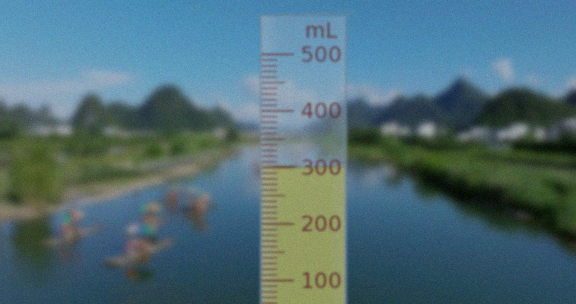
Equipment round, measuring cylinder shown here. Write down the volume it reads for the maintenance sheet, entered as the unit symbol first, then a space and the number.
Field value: mL 300
